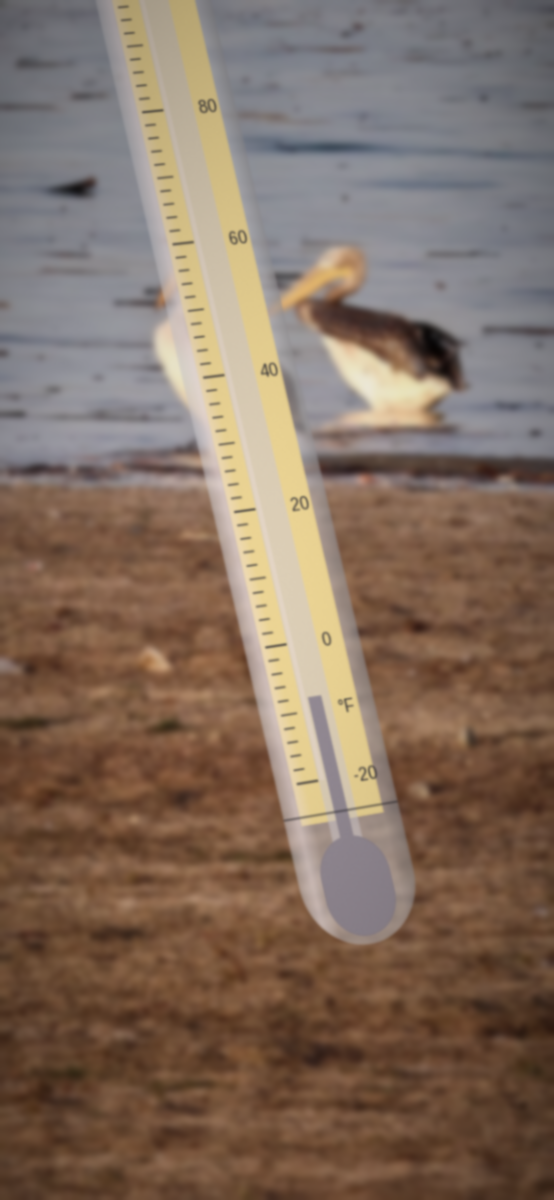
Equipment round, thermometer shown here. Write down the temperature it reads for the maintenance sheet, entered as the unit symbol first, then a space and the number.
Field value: °F -8
